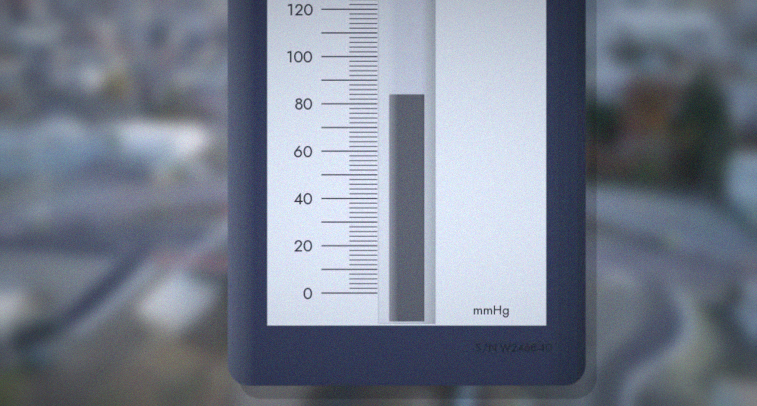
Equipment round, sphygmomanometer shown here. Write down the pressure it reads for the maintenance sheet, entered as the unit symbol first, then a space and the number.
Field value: mmHg 84
